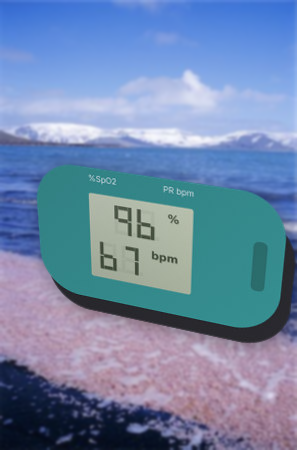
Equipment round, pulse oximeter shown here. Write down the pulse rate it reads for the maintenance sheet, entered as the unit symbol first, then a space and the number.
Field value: bpm 67
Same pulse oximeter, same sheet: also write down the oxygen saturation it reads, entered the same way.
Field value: % 96
